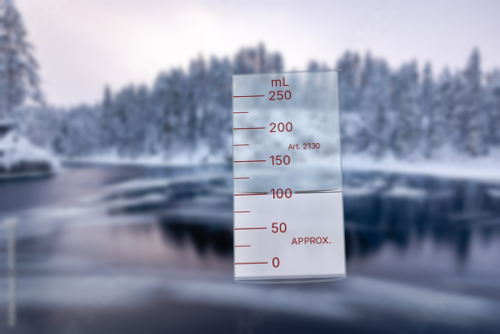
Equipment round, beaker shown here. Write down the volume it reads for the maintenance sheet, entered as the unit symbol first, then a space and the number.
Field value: mL 100
